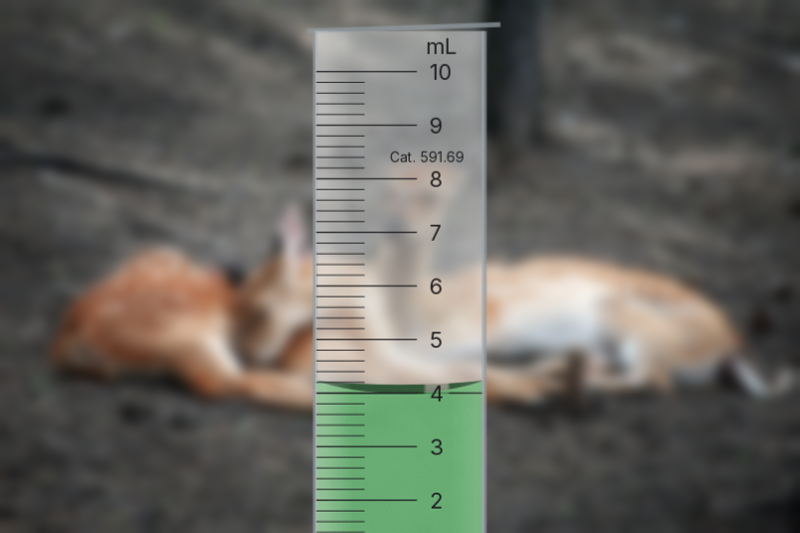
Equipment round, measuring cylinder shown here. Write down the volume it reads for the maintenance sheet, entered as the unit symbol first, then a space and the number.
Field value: mL 4
